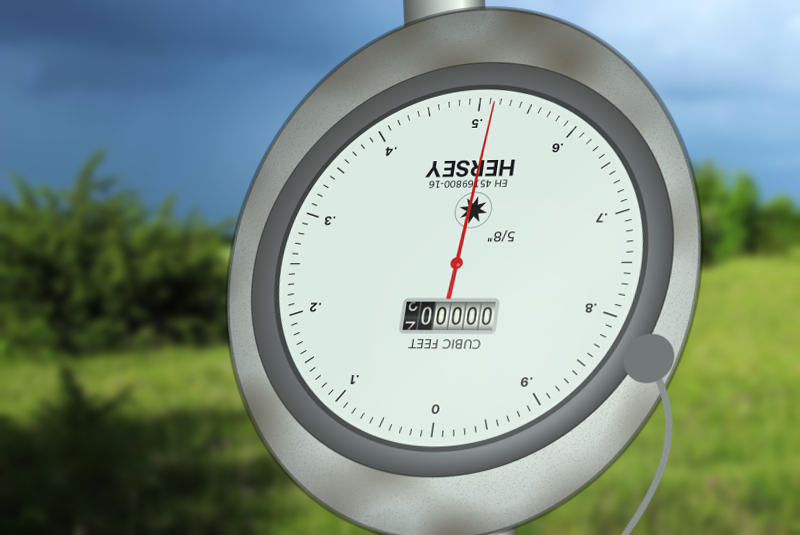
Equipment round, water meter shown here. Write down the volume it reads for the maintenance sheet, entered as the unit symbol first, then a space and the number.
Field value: ft³ 2.51
